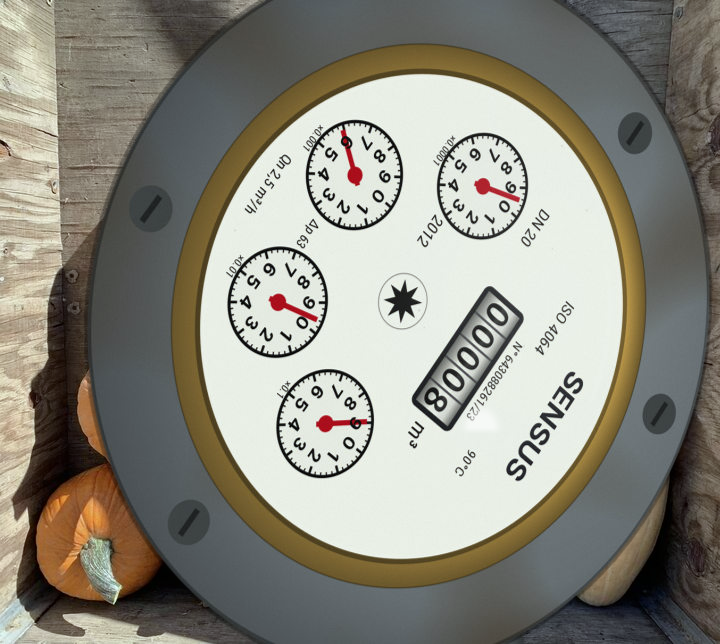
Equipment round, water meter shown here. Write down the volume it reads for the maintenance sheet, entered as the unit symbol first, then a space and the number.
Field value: m³ 7.8959
